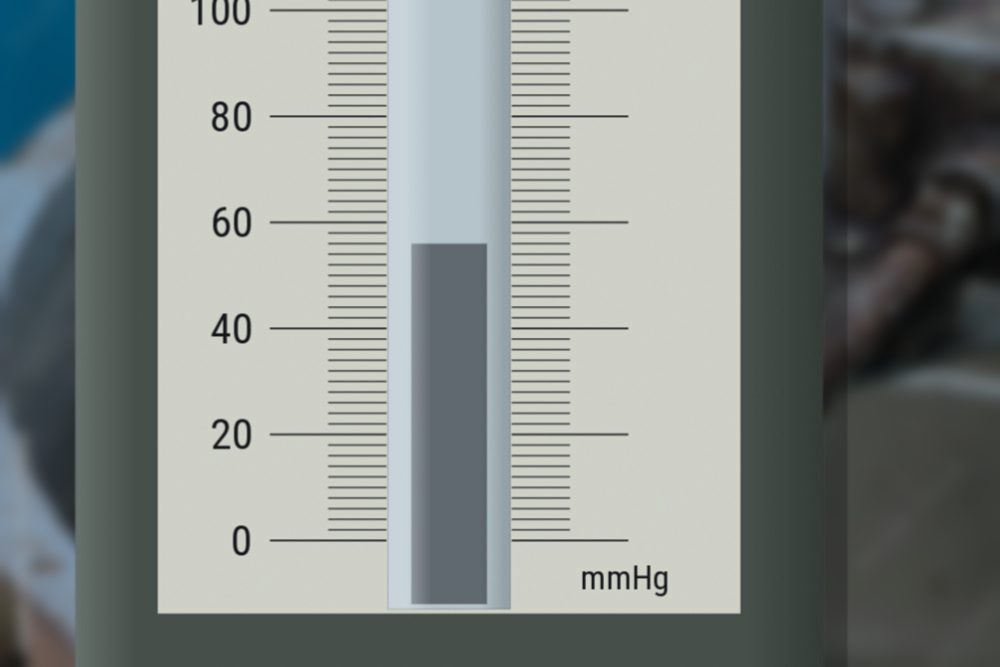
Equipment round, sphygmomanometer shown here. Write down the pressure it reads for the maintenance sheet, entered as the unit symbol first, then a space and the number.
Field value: mmHg 56
